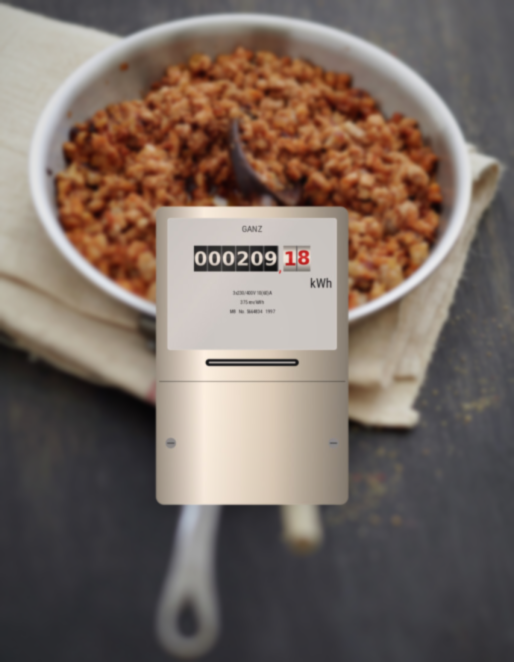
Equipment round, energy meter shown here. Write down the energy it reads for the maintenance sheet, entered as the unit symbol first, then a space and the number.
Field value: kWh 209.18
